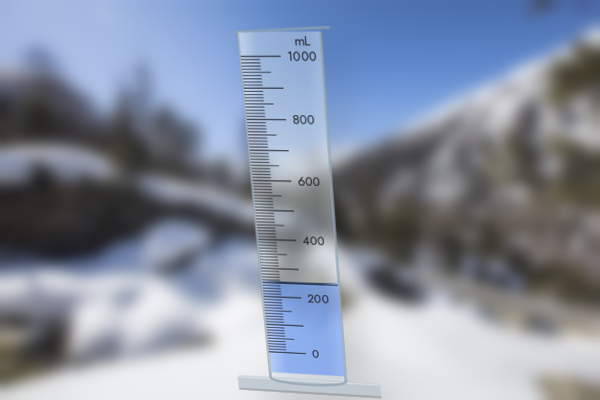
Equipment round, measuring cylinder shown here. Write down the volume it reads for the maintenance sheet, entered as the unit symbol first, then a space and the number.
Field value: mL 250
